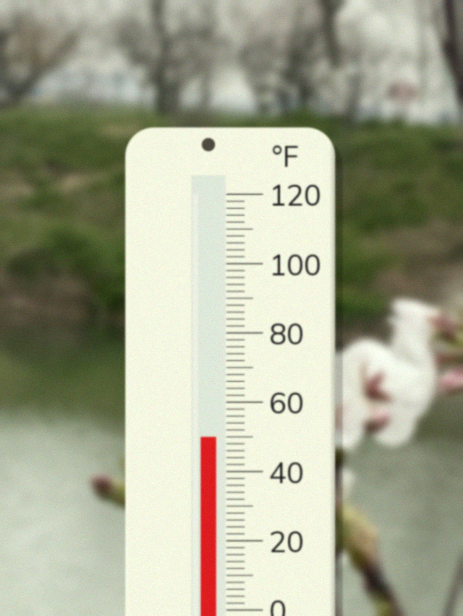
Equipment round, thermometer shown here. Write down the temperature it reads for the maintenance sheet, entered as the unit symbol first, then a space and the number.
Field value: °F 50
